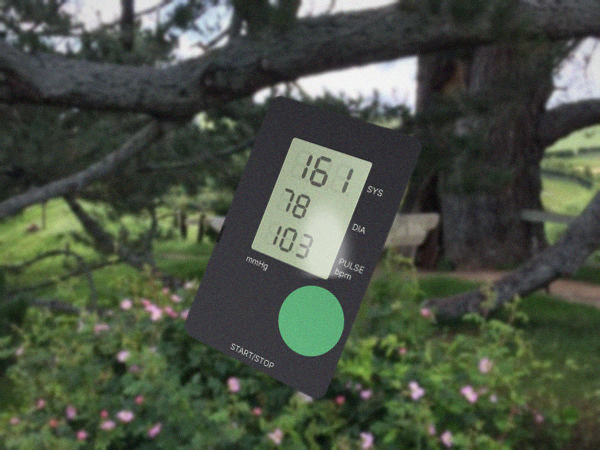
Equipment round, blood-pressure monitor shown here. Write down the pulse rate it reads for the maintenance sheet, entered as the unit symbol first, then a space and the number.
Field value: bpm 103
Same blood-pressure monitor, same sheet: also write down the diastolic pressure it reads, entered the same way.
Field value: mmHg 78
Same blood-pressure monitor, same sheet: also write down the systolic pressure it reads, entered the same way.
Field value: mmHg 161
